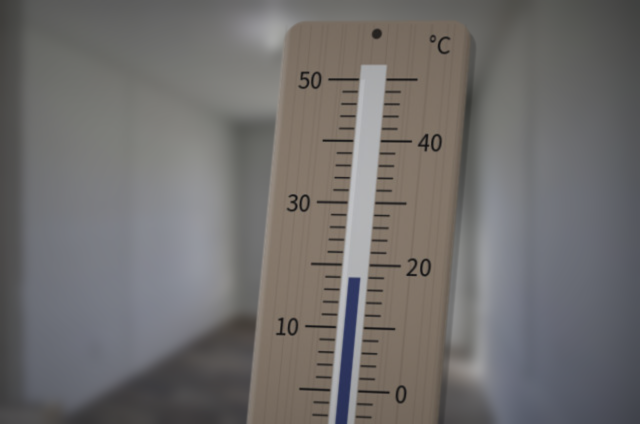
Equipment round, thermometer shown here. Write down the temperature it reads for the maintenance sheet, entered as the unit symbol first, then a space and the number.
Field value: °C 18
